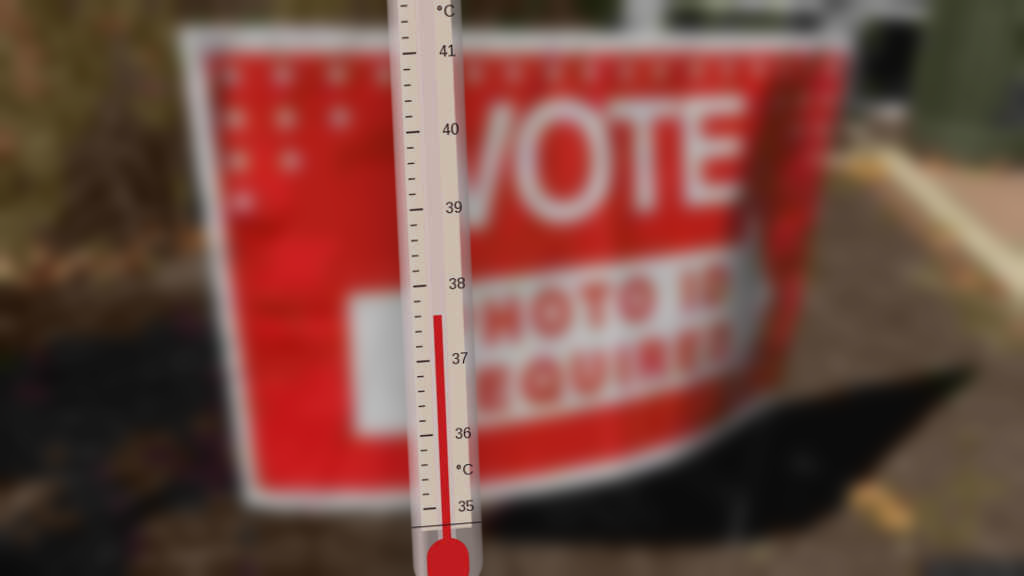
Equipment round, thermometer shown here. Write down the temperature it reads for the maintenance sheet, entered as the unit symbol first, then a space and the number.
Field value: °C 37.6
